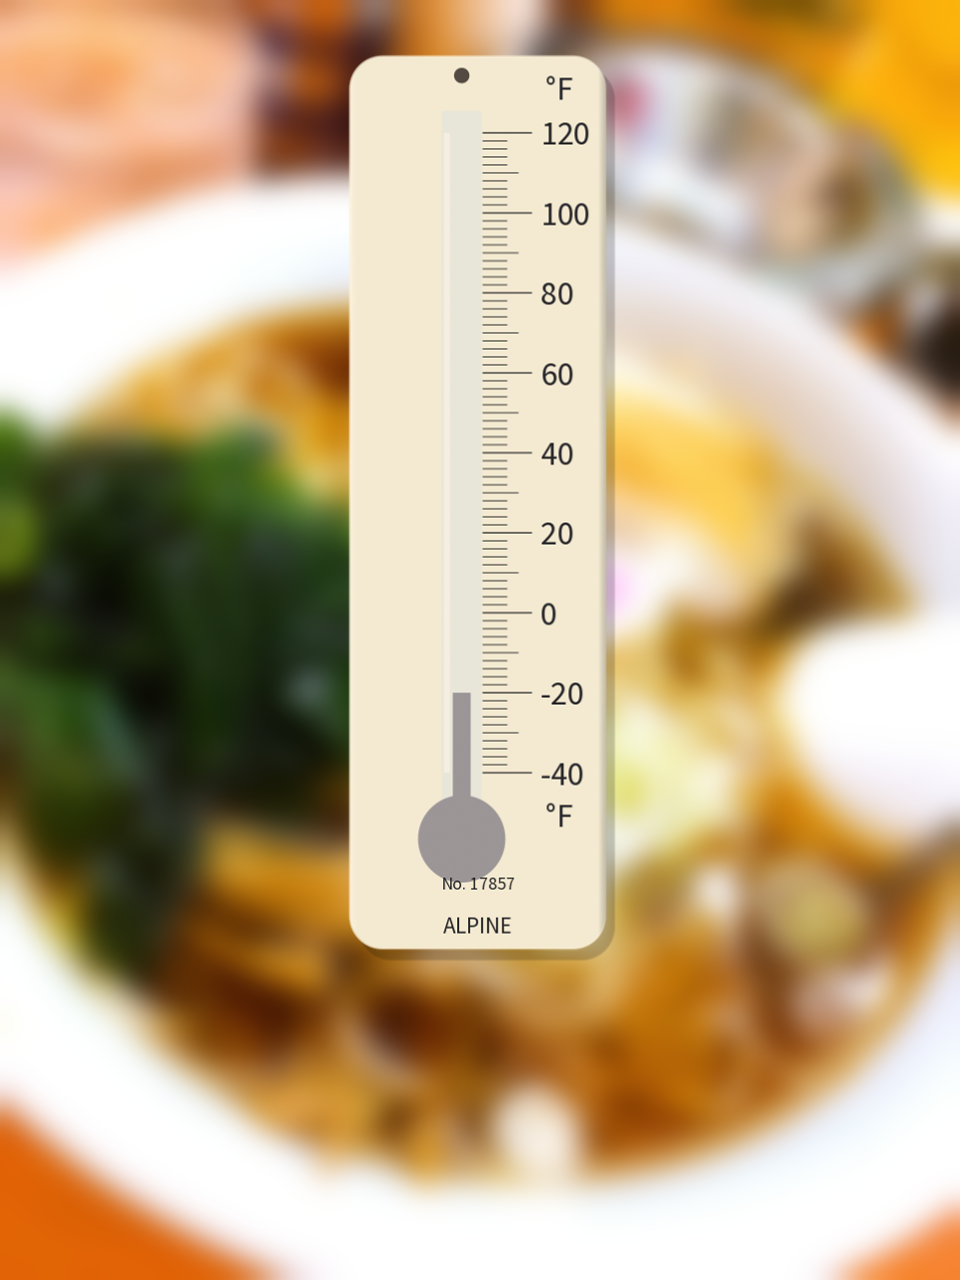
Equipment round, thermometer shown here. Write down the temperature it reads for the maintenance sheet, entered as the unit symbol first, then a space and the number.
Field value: °F -20
